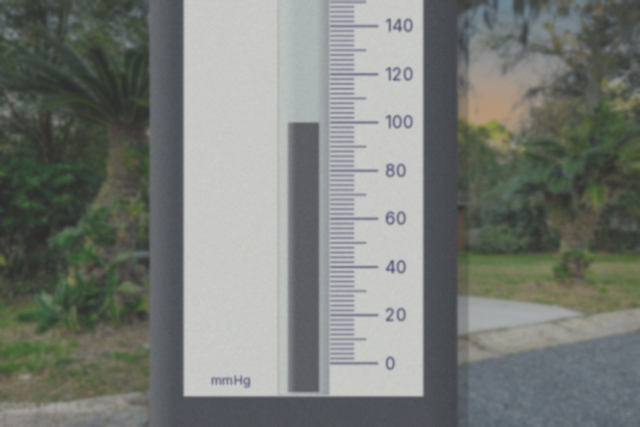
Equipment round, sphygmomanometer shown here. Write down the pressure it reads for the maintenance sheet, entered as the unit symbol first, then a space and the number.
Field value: mmHg 100
